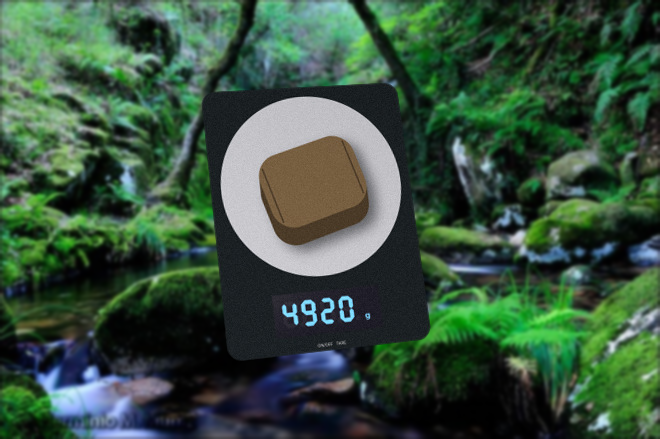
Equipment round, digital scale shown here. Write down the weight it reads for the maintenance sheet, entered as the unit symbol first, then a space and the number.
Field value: g 4920
